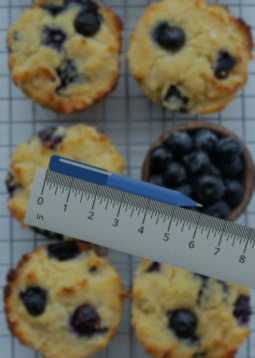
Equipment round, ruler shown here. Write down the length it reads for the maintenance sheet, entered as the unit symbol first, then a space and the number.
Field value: in 6
